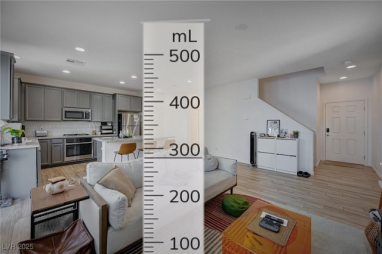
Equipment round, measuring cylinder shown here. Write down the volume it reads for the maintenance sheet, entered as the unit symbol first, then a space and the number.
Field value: mL 280
